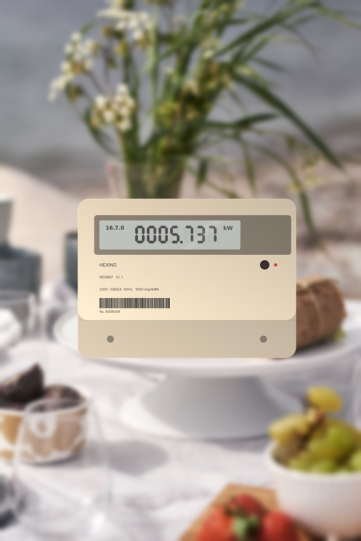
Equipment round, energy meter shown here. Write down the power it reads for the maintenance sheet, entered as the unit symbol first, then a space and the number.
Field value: kW 5.737
